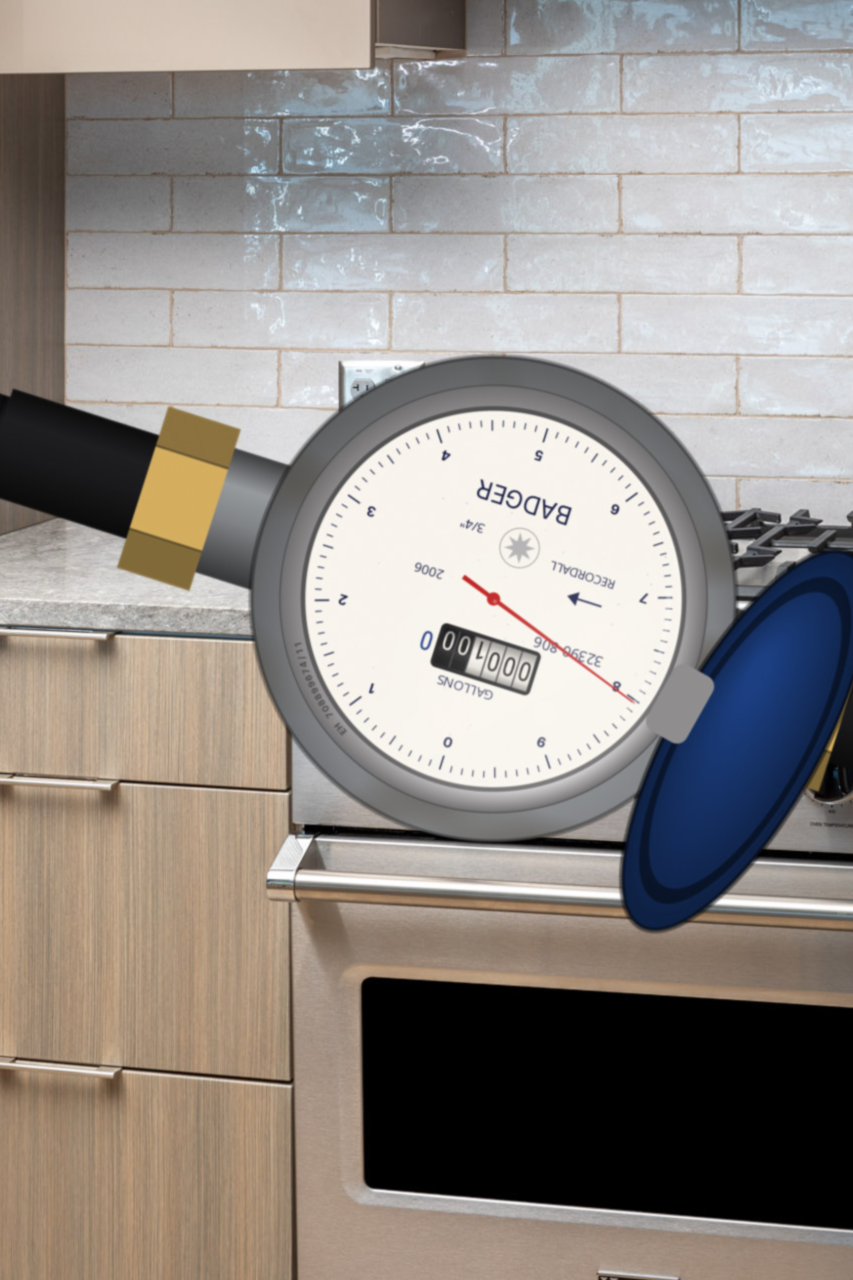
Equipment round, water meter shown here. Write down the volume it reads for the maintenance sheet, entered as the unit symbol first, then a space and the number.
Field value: gal 998.0
